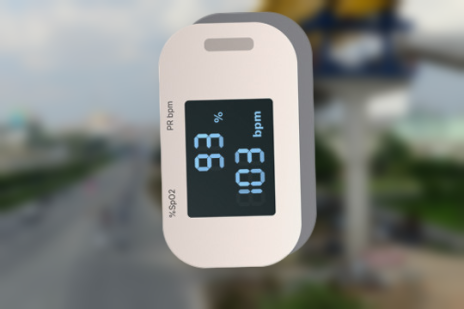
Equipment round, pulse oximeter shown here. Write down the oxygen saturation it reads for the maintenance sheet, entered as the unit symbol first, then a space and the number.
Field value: % 93
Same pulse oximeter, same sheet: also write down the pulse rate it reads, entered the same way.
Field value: bpm 103
